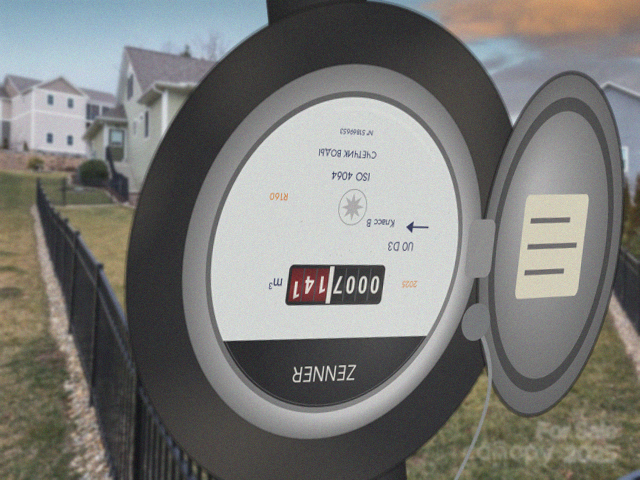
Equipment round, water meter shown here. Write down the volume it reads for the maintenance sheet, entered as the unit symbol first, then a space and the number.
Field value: m³ 7.141
